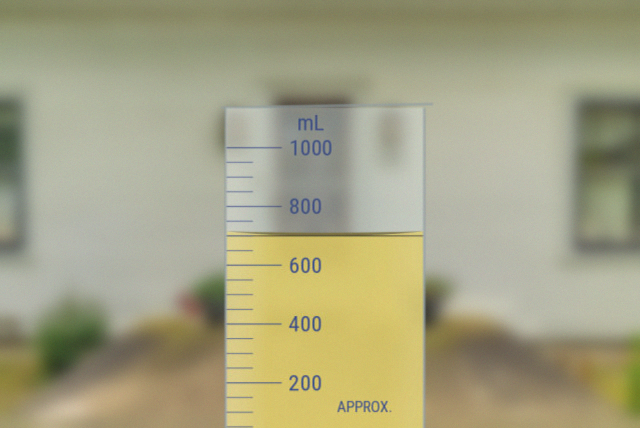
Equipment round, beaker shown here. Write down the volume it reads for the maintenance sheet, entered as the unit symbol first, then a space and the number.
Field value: mL 700
